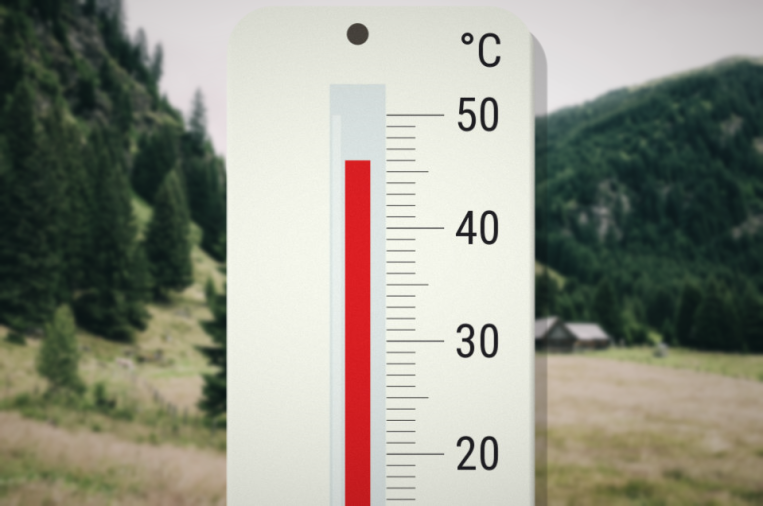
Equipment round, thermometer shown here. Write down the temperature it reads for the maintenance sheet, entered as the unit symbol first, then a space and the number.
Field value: °C 46
